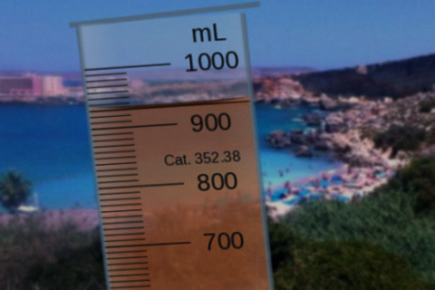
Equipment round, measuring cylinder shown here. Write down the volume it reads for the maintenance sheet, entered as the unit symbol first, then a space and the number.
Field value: mL 930
